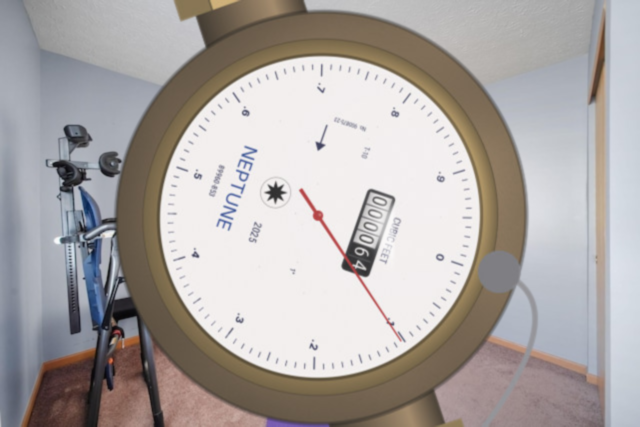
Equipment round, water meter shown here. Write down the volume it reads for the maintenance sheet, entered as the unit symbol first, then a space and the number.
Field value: ft³ 64.10
